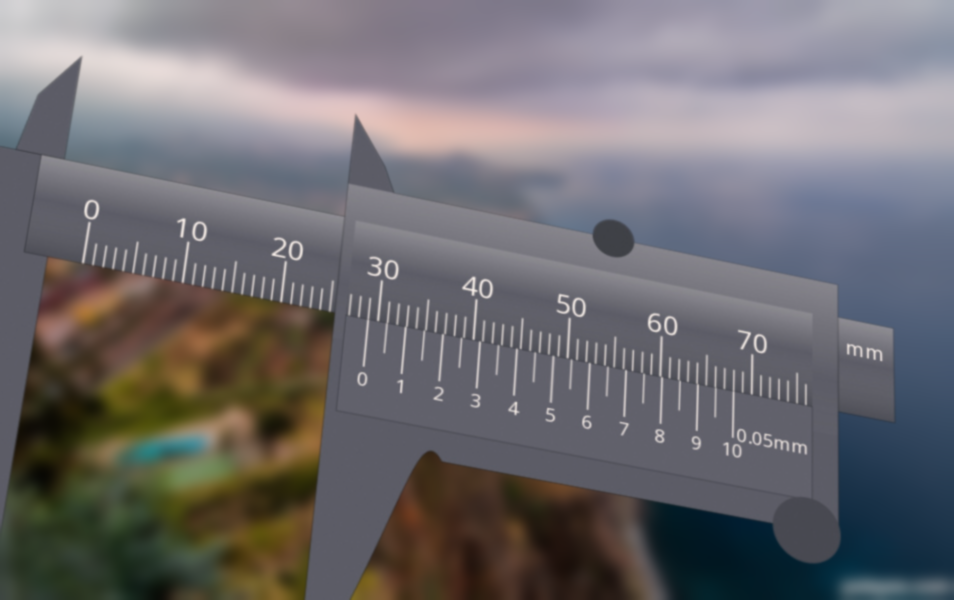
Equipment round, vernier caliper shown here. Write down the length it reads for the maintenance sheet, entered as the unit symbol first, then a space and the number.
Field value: mm 29.0
